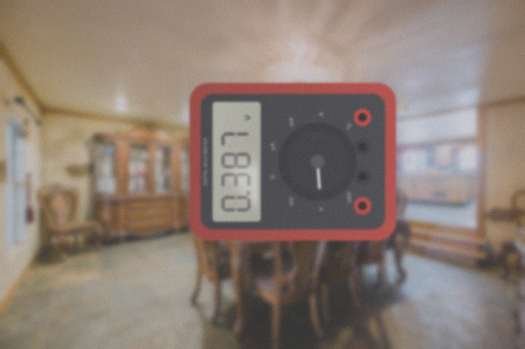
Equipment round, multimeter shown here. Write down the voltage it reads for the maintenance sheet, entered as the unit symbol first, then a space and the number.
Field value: V 0.387
